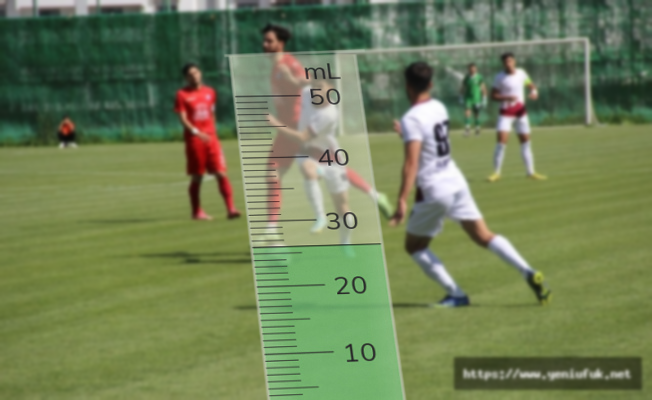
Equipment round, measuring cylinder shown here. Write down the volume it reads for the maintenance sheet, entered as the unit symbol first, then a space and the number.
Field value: mL 26
